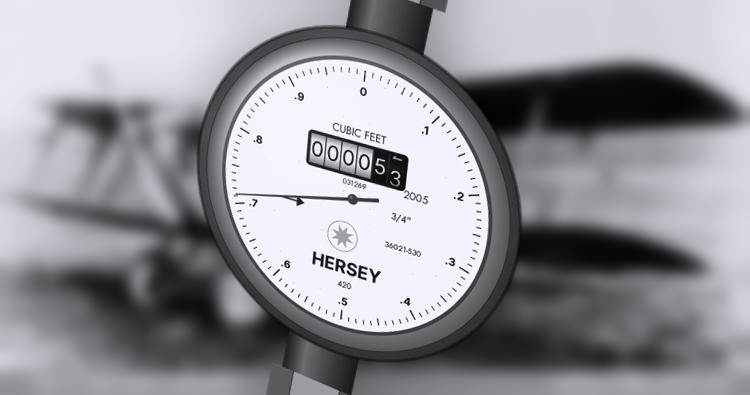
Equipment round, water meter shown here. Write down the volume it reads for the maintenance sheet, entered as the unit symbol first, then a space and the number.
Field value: ft³ 52.71
